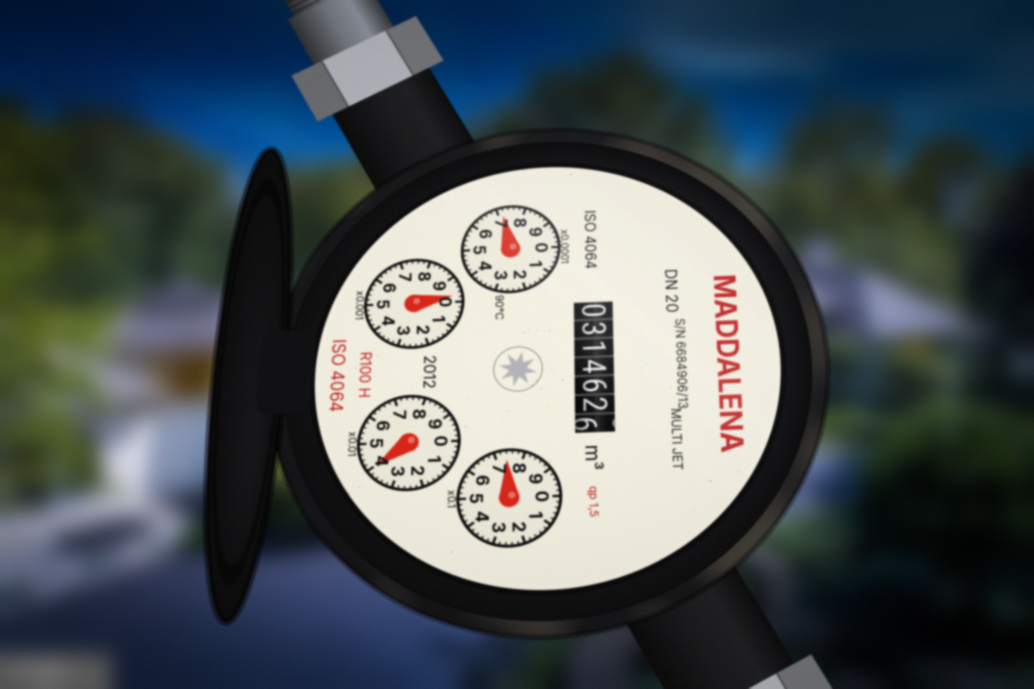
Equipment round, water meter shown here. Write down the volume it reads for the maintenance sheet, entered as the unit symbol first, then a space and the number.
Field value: m³ 314625.7397
